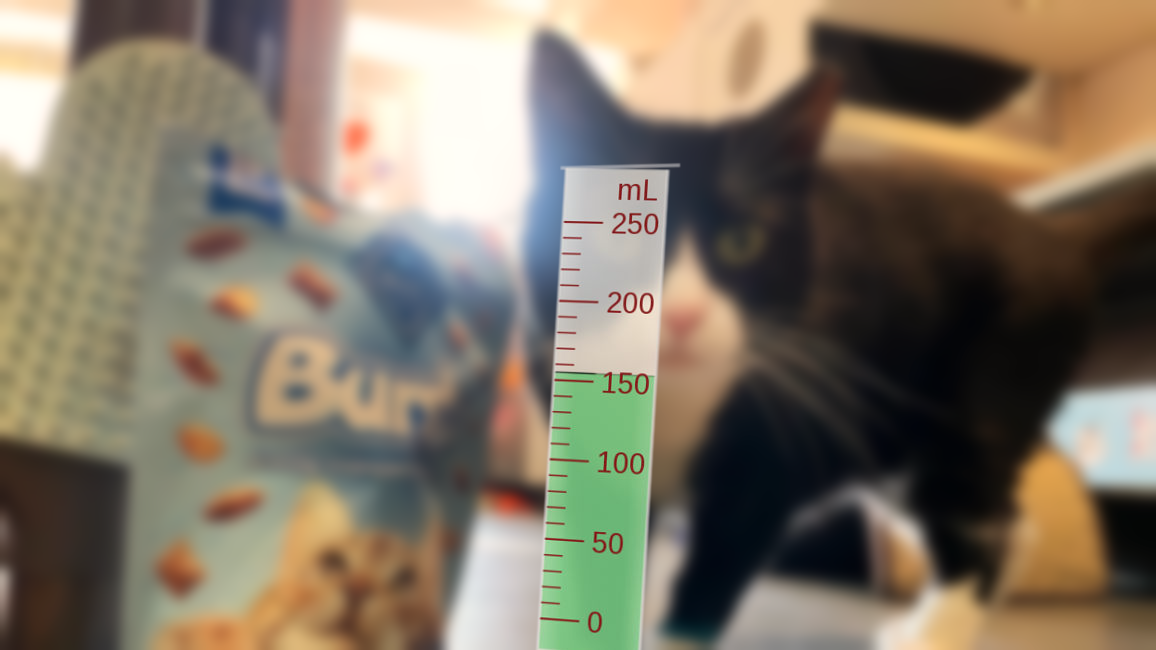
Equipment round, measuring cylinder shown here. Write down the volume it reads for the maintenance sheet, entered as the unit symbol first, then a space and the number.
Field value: mL 155
